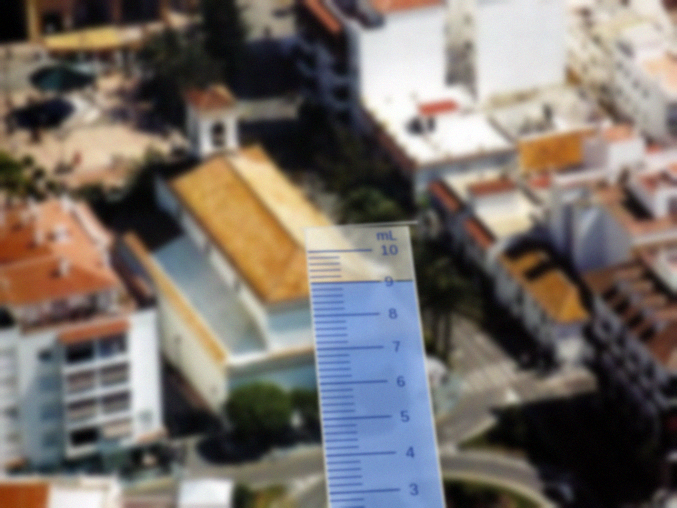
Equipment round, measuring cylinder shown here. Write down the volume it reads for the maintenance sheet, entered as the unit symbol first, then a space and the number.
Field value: mL 9
